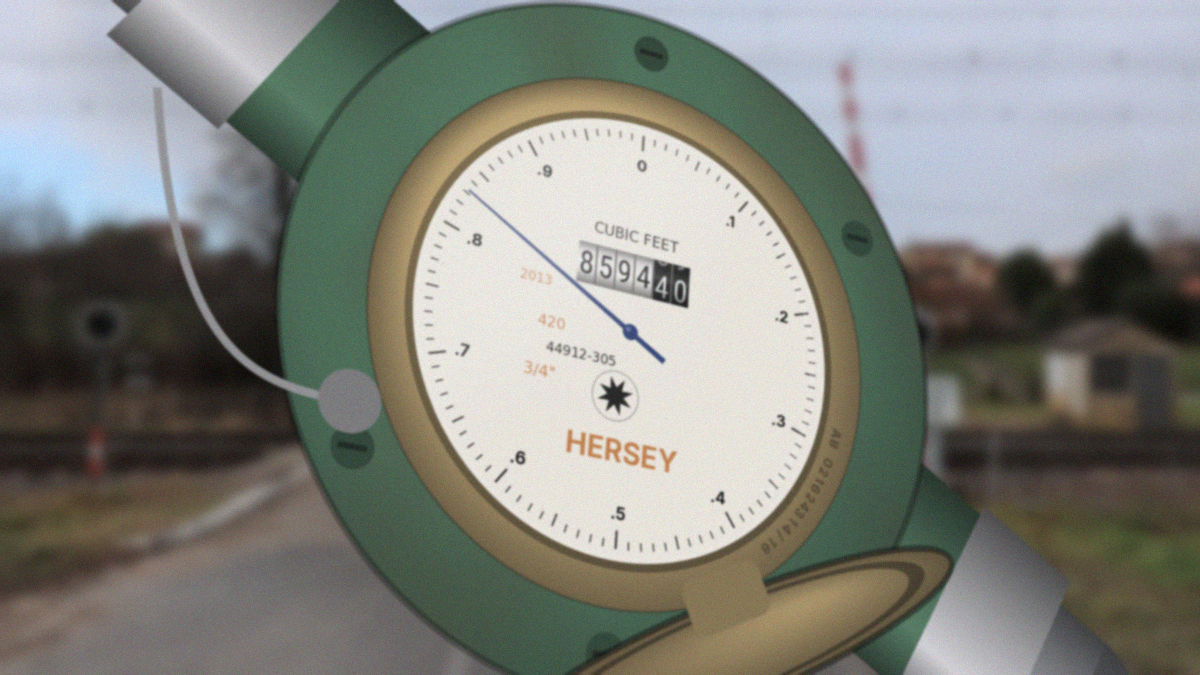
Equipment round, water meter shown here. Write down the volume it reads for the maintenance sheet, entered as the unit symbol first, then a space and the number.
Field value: ft³ 859439.83
